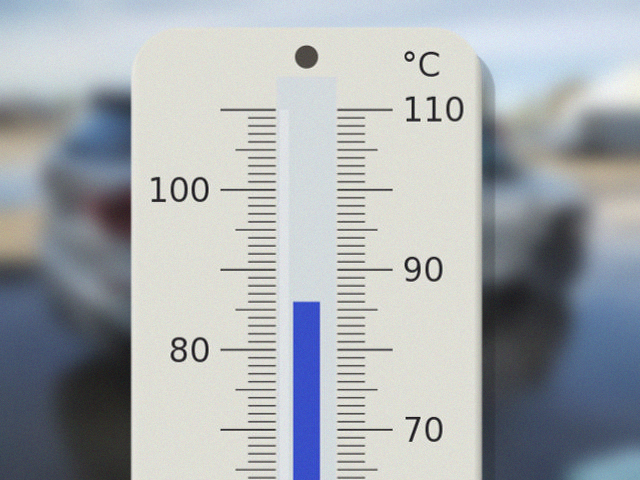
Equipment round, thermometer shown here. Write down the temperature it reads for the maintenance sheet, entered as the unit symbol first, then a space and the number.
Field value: °C 86
